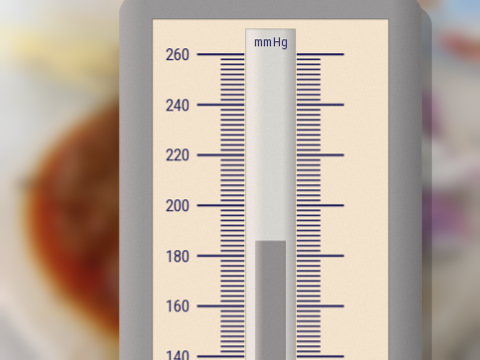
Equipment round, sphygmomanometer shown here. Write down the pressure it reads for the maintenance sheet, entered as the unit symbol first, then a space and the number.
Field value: mmHg 186
